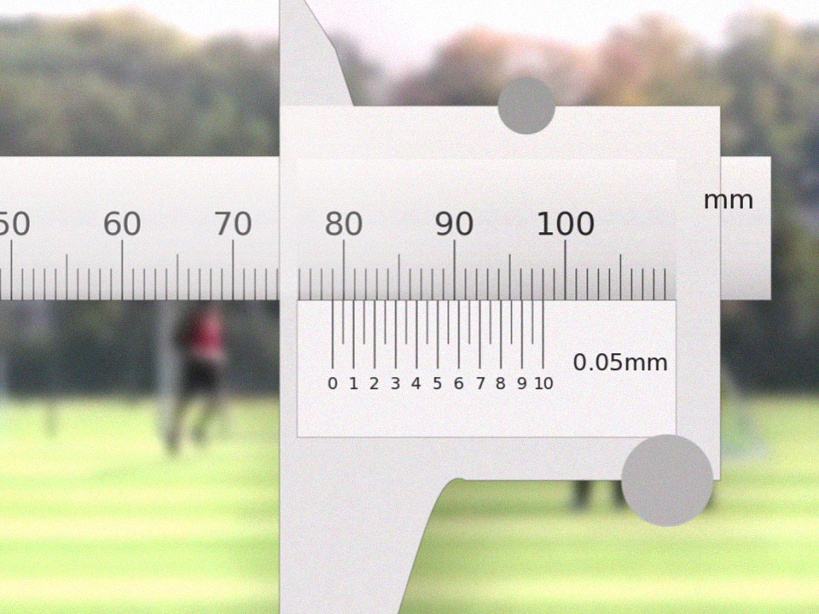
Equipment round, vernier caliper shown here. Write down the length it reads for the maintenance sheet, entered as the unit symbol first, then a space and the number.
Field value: mm 79.0
